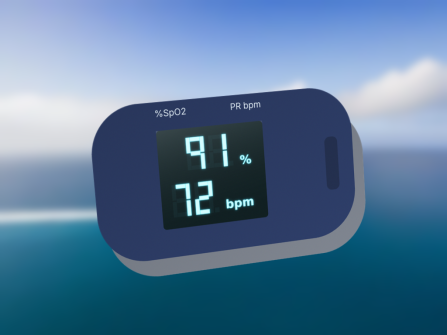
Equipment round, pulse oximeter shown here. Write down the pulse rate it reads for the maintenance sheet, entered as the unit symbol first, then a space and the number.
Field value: bpm 72
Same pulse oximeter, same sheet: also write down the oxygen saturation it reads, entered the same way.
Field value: % 91
